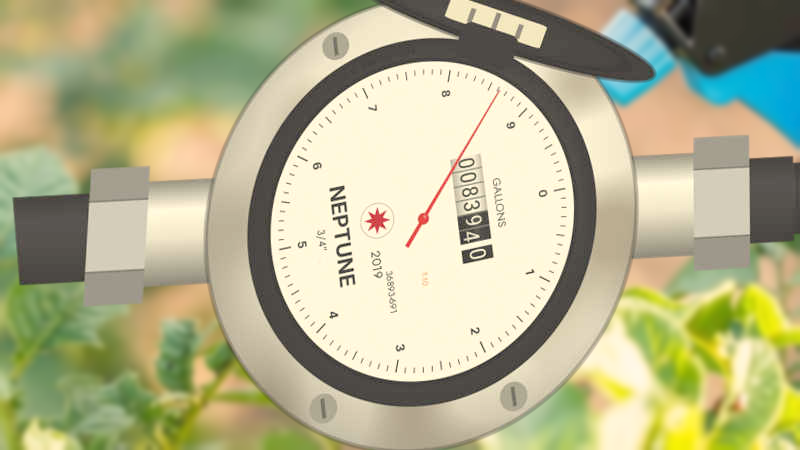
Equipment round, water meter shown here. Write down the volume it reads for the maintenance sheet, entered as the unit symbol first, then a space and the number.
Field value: gal 83938.6
